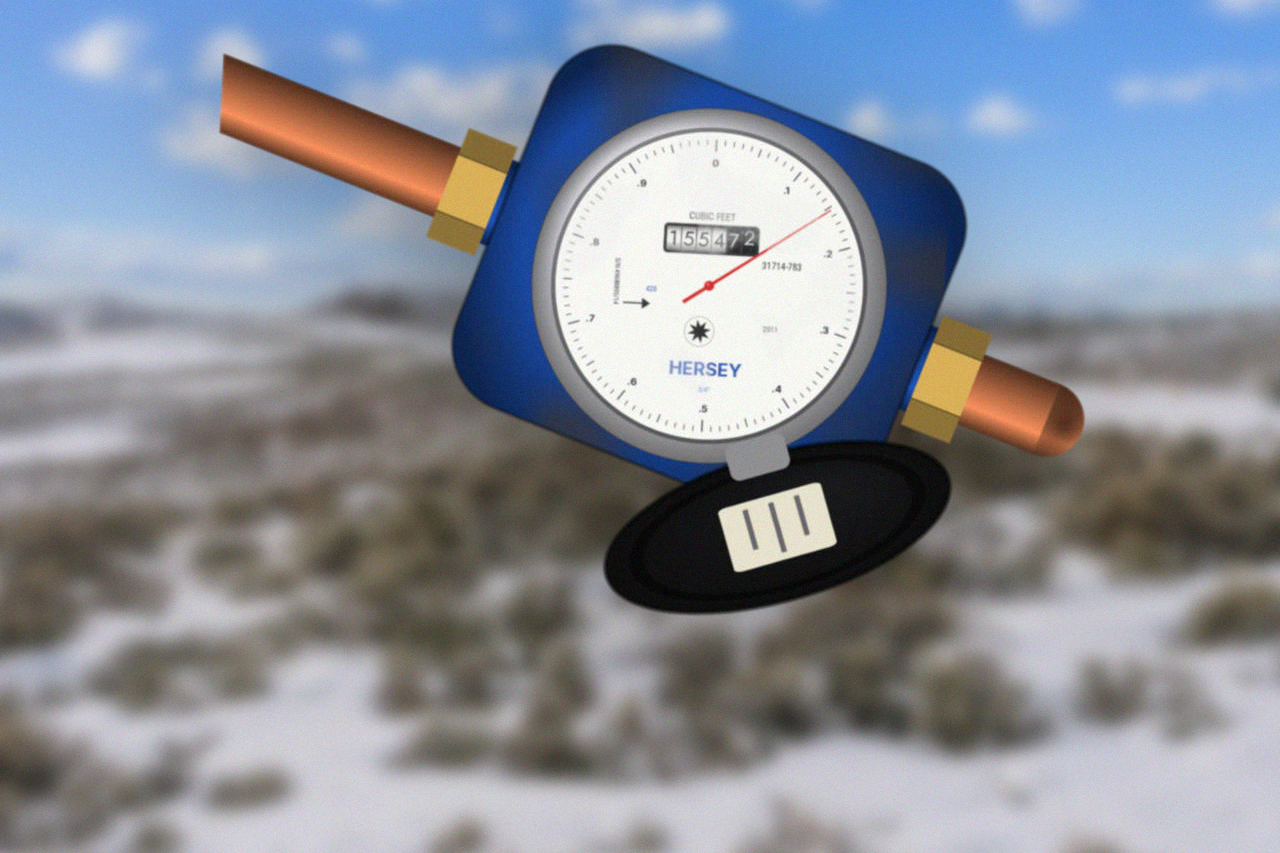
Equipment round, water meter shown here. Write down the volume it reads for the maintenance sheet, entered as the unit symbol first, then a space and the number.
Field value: ft³ 155472.15
